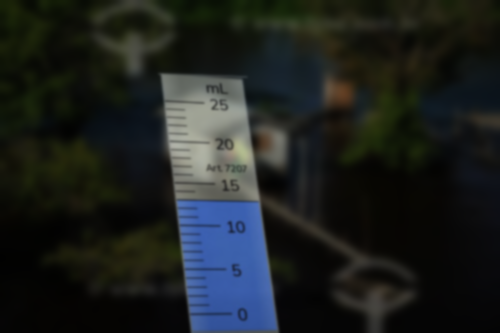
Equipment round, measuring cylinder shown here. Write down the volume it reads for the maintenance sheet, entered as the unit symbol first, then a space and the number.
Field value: mL 13
